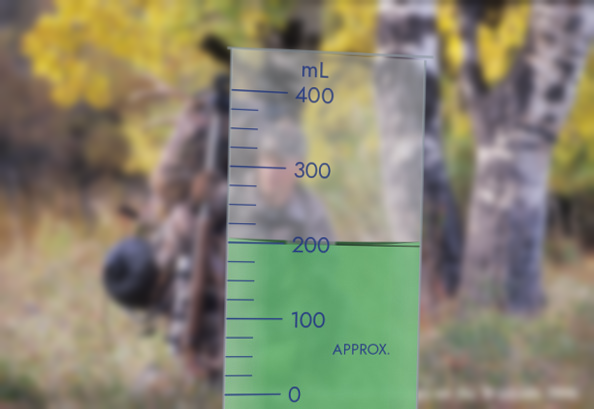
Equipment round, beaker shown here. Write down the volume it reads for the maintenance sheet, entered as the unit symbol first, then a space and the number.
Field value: mL 200
